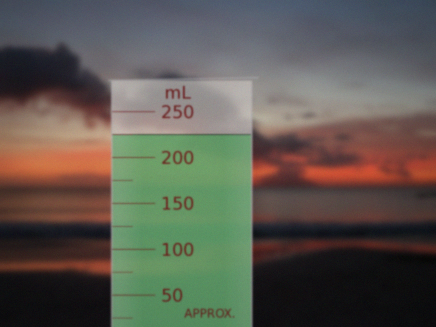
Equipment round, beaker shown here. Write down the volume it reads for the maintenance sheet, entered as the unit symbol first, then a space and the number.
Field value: mL 225
